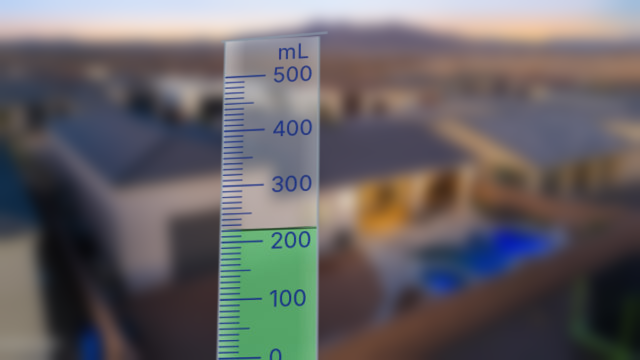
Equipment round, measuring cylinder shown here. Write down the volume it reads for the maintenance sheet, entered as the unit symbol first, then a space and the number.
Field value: mL 220
